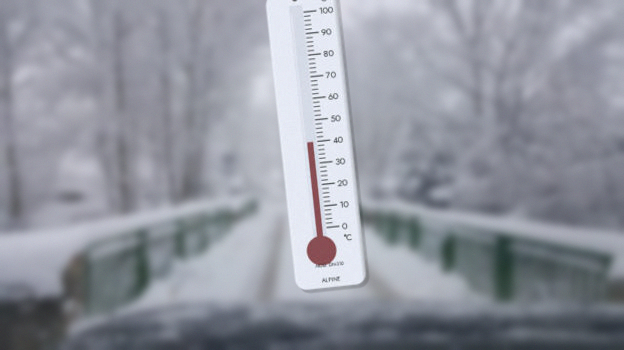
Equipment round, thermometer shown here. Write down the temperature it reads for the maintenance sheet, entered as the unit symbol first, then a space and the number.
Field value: °C 40
